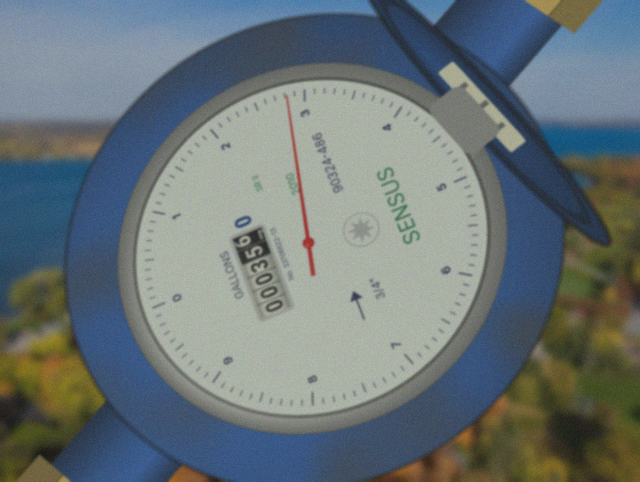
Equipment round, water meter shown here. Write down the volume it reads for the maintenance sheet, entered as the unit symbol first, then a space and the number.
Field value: gal 3562.8
